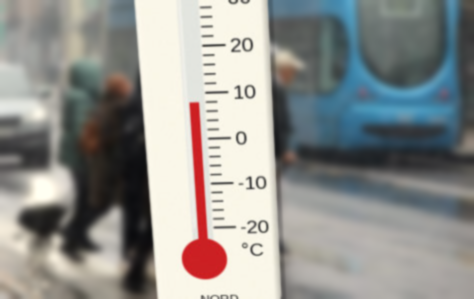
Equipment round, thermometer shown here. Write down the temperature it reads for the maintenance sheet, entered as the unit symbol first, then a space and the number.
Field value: °C 8
